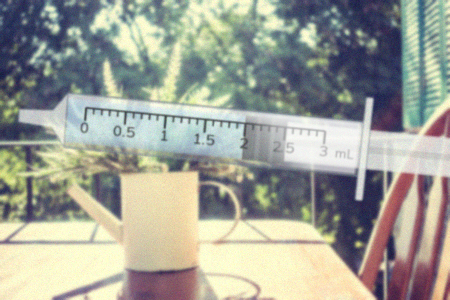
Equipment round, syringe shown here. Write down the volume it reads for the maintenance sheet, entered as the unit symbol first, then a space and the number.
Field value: mL 2
